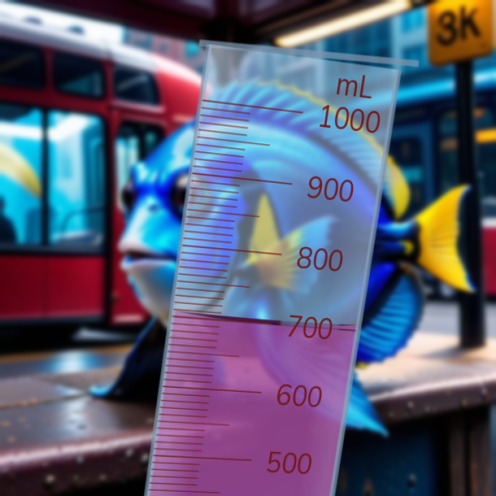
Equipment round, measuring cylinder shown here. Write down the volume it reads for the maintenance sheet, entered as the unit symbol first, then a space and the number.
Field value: mL 700
